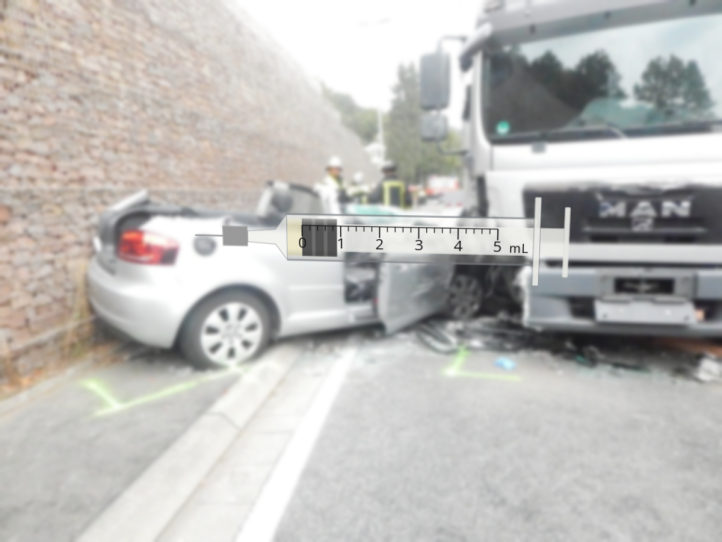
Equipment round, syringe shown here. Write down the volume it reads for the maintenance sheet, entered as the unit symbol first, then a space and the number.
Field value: mL 0
